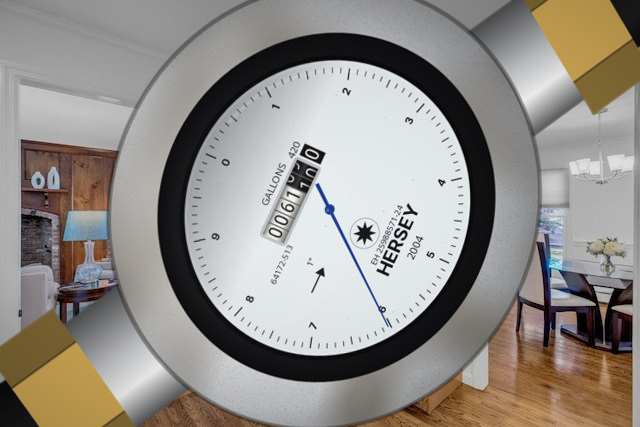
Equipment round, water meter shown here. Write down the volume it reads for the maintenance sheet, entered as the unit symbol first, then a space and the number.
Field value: gal 61096.0
